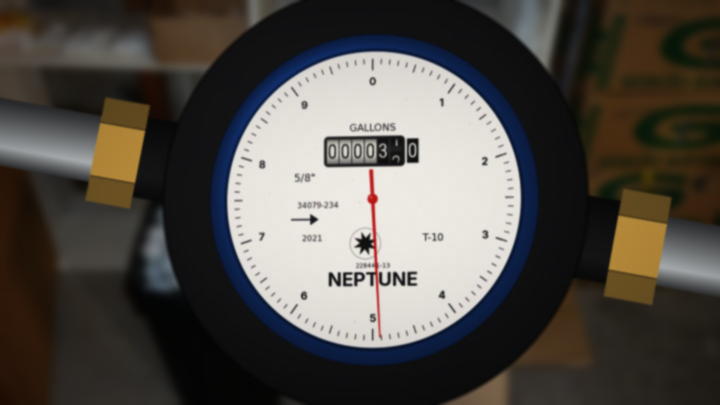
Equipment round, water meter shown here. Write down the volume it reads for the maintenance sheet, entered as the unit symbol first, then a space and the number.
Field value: gal 314.9
